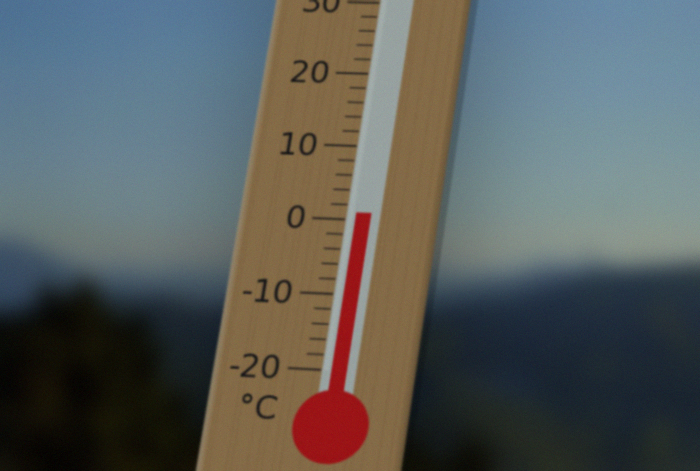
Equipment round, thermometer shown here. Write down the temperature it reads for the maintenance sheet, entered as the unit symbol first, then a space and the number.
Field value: °C 1
